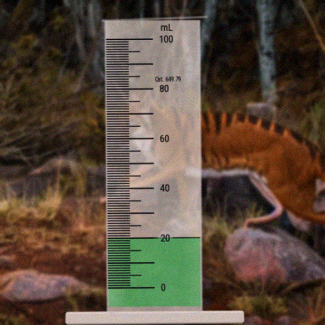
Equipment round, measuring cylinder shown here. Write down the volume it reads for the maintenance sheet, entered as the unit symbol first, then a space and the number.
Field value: mL 20
